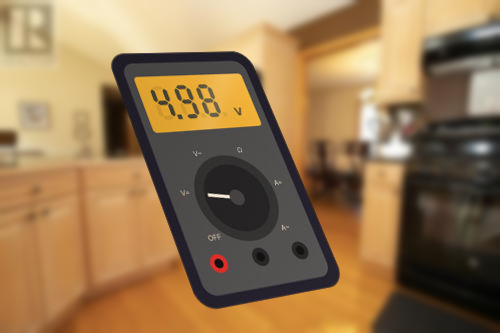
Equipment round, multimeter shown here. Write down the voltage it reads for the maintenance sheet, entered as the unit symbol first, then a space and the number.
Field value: V 4.98
